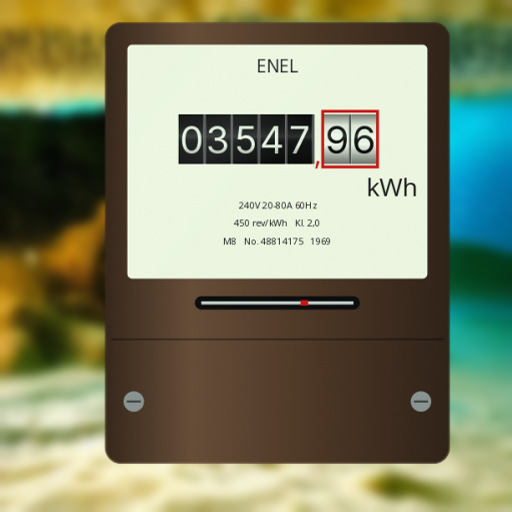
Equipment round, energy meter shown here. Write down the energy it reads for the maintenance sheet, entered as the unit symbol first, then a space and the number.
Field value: kWh 3547.96
